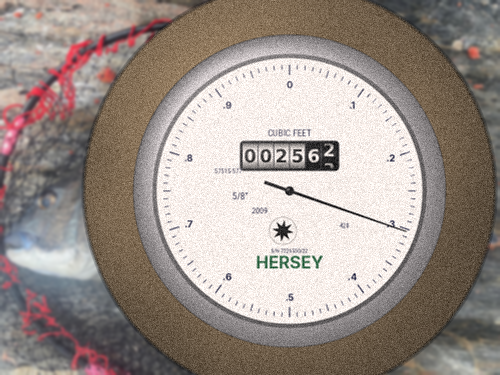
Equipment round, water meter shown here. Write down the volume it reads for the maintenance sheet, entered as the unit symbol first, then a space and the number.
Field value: ft³ 2562.30
